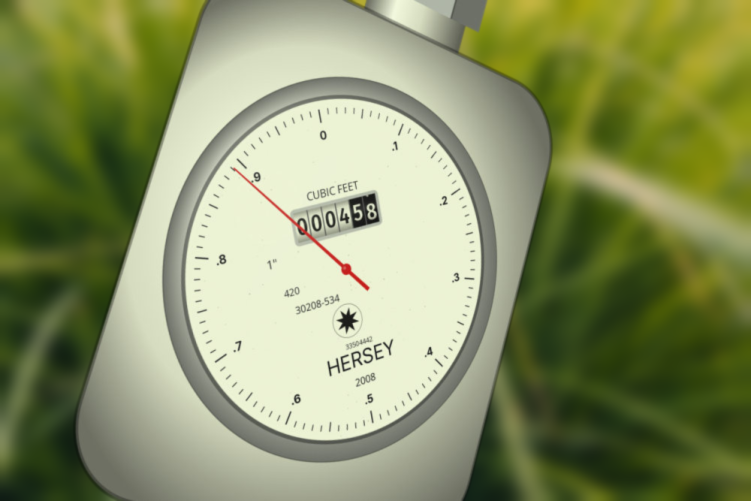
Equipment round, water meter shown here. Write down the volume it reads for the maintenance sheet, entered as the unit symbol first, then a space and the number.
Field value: ft³ 457.89
